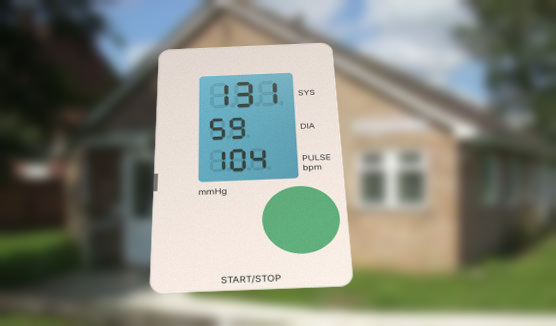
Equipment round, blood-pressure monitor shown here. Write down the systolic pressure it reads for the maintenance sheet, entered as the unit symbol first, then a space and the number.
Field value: mmHg 131
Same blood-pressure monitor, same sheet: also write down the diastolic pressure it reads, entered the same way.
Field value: mmHg 59
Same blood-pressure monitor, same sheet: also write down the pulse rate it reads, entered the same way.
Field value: bpm 104
